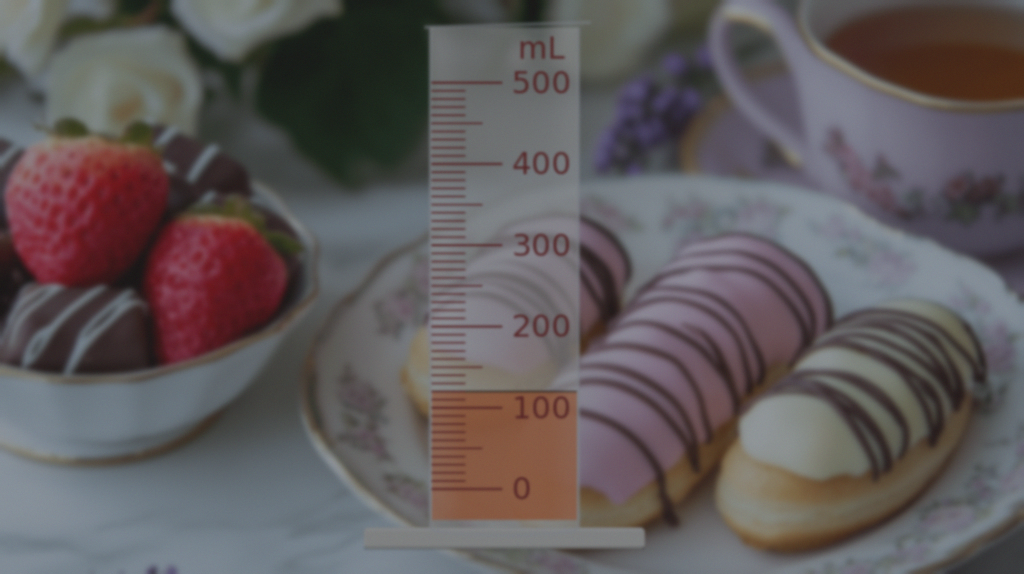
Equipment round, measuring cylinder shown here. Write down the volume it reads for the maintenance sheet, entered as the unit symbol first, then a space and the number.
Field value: mL 120
